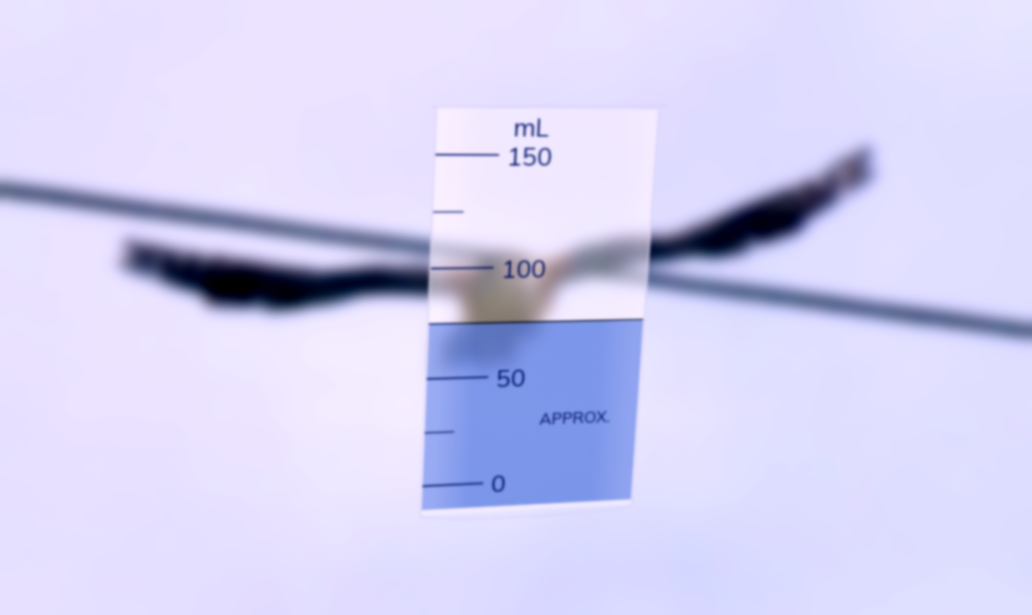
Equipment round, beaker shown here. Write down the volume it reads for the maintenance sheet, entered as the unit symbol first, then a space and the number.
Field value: mL 75
